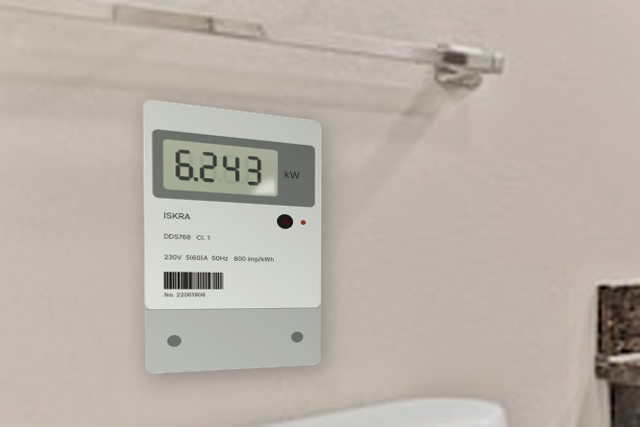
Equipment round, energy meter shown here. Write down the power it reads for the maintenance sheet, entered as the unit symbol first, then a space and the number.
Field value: kW 6.243
